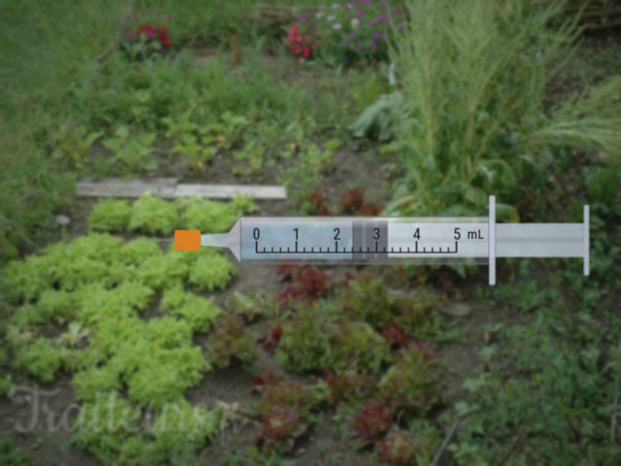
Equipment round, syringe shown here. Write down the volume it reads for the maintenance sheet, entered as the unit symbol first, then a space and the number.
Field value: mL 2.4
